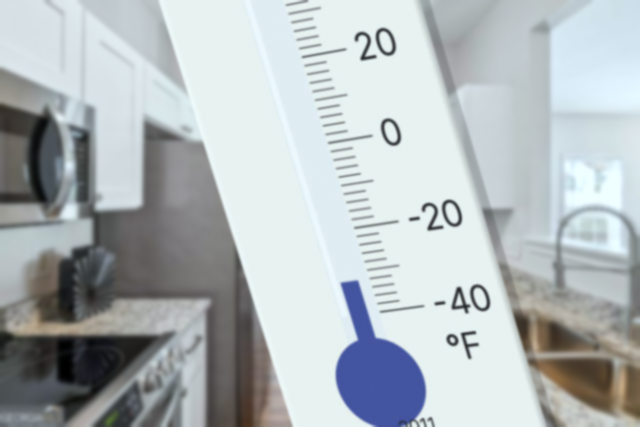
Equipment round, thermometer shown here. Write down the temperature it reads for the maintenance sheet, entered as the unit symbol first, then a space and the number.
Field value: °F -32
